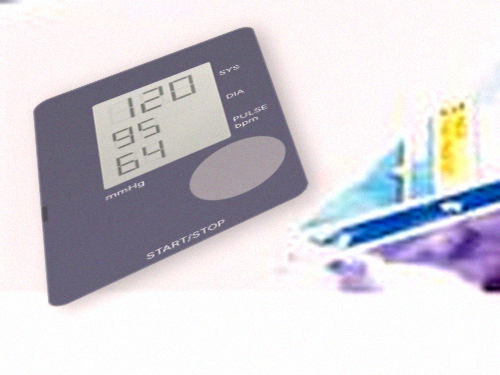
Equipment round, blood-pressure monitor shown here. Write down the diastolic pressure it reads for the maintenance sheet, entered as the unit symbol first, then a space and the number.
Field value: mmHg 95
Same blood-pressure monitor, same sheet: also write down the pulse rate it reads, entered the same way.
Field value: bpm 64
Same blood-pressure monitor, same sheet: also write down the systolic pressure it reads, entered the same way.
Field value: mmHg 120
